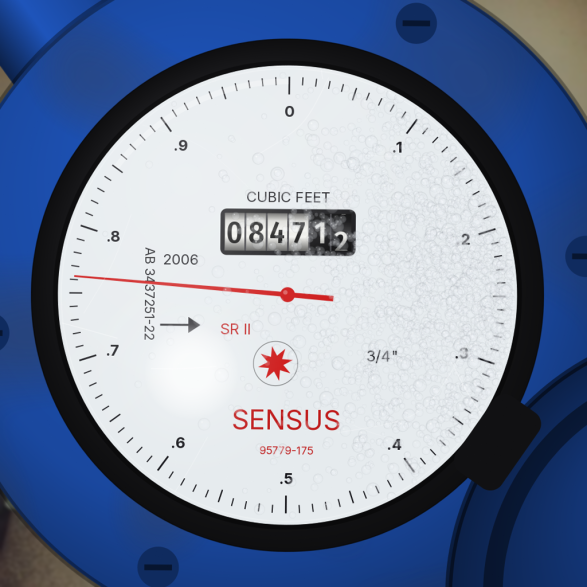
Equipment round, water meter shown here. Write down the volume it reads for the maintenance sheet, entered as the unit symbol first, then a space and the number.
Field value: ft³ 84711.76
